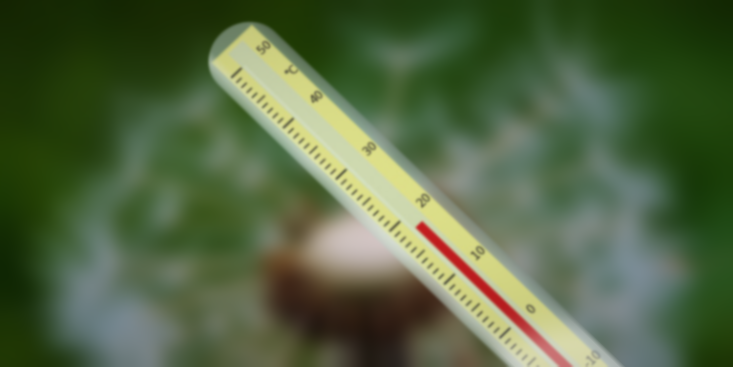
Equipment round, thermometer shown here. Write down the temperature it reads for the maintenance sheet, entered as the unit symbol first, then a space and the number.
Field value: °C 18
